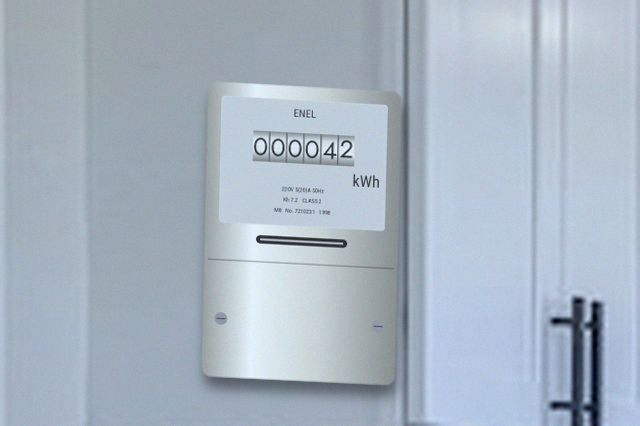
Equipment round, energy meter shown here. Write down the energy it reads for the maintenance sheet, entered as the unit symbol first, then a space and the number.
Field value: kWh 42
